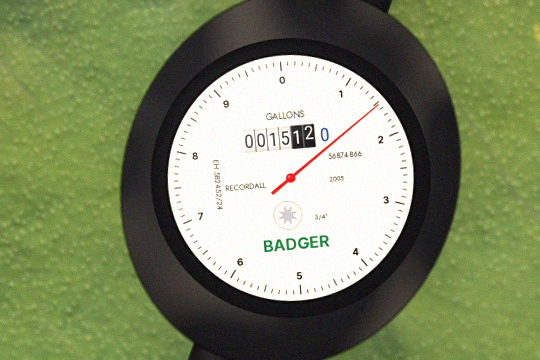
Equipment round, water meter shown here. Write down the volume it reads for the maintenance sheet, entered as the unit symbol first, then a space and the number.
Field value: gal 15121.5
